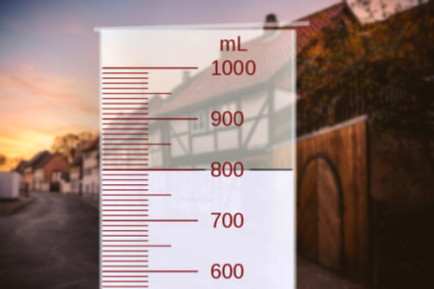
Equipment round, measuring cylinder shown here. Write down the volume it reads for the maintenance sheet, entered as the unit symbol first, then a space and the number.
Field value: mL 800
